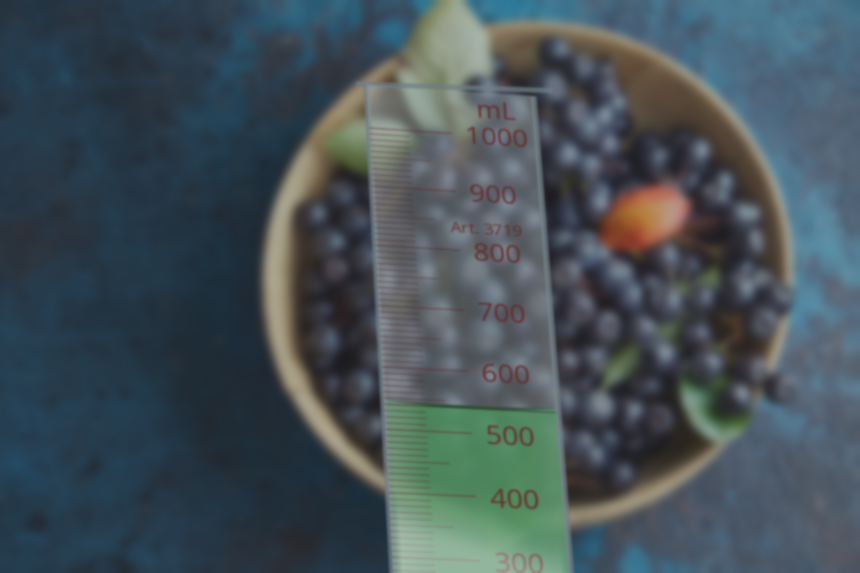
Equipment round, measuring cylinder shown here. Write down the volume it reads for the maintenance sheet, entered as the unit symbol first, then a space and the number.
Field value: mL 540
